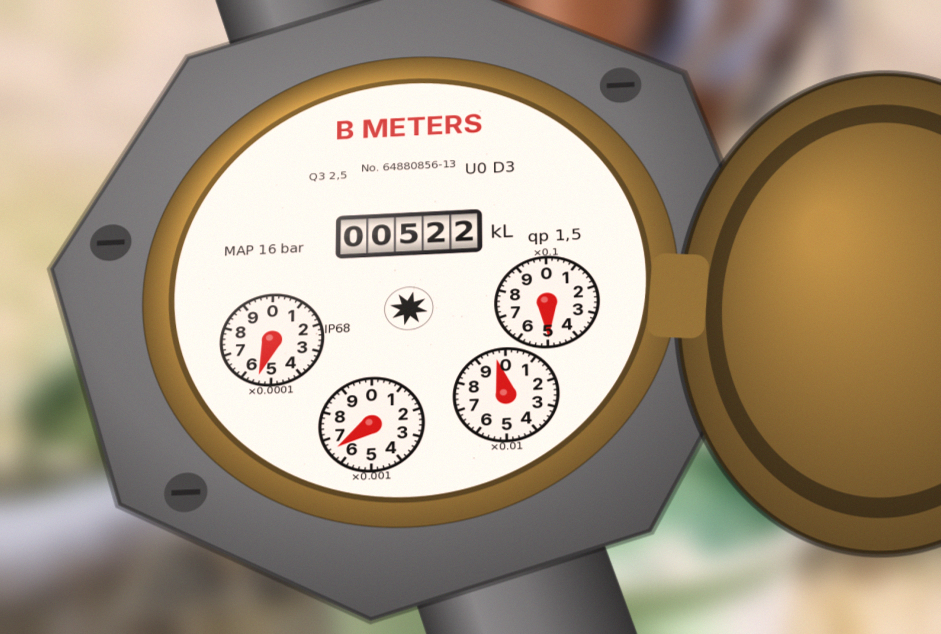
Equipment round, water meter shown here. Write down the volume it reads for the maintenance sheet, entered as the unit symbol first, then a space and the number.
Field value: kL 522.4965
